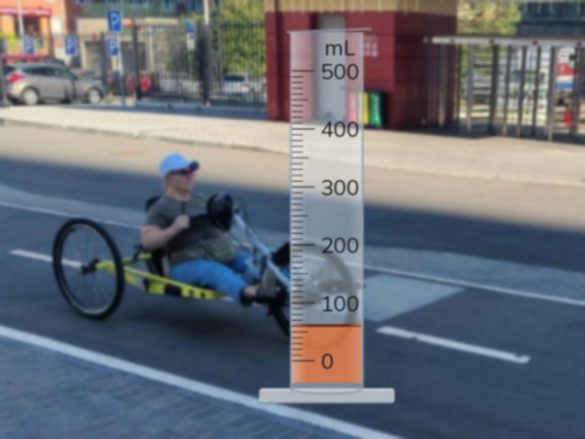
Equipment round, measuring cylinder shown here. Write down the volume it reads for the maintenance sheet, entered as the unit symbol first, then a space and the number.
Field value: mL 60
